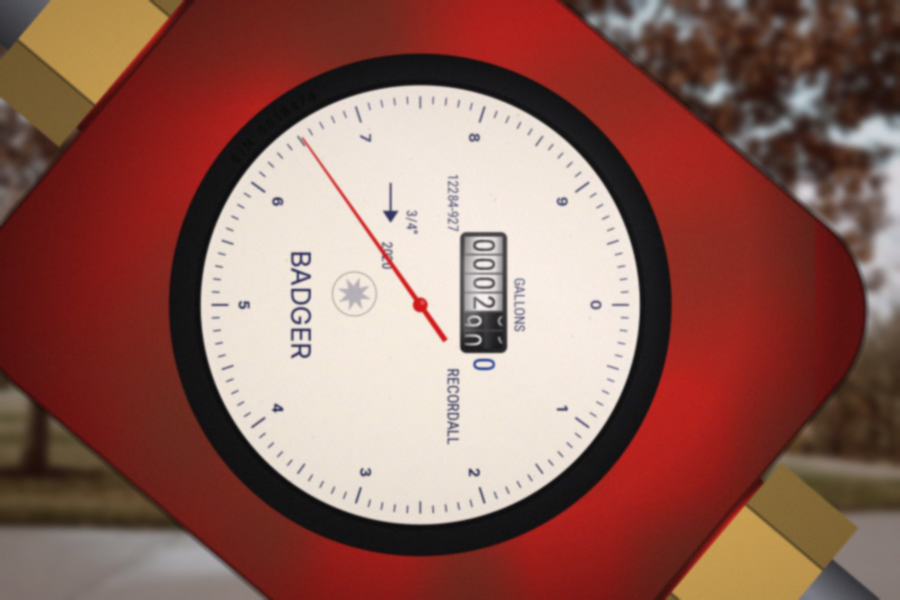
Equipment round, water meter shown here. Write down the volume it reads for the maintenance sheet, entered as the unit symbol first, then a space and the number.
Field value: gal 2896.5
